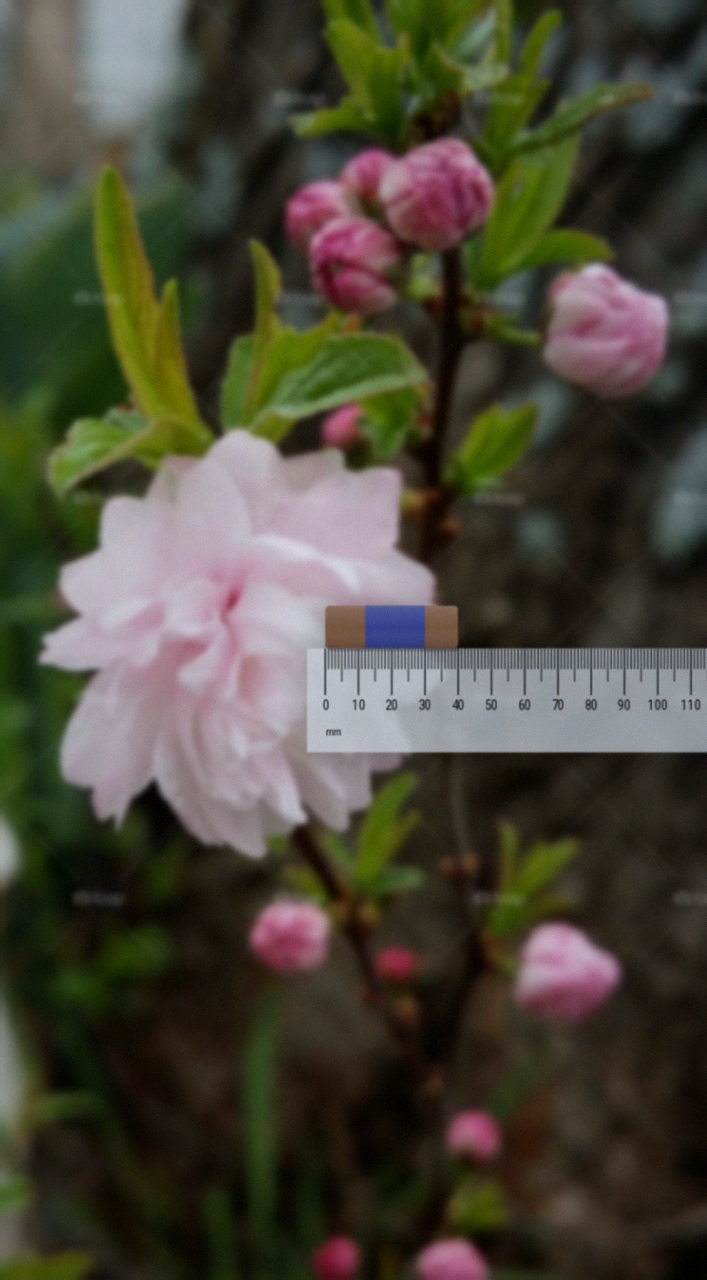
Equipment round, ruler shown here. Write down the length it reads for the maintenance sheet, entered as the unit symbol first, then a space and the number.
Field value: mm 40
